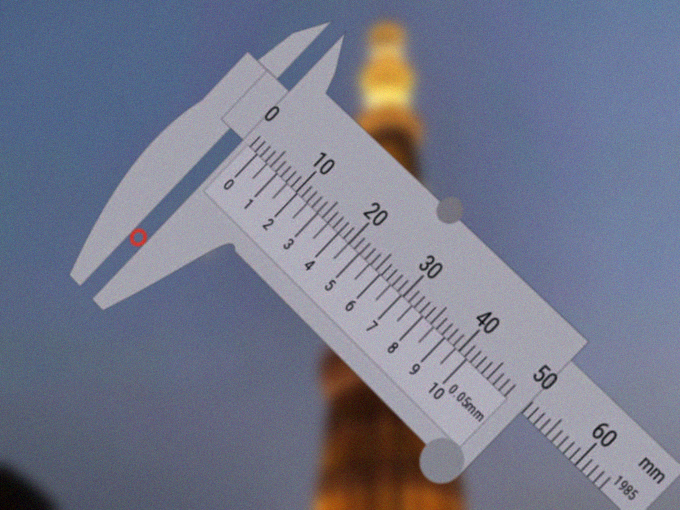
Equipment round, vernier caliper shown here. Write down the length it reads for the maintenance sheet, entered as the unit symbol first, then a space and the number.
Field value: mm 2.4
